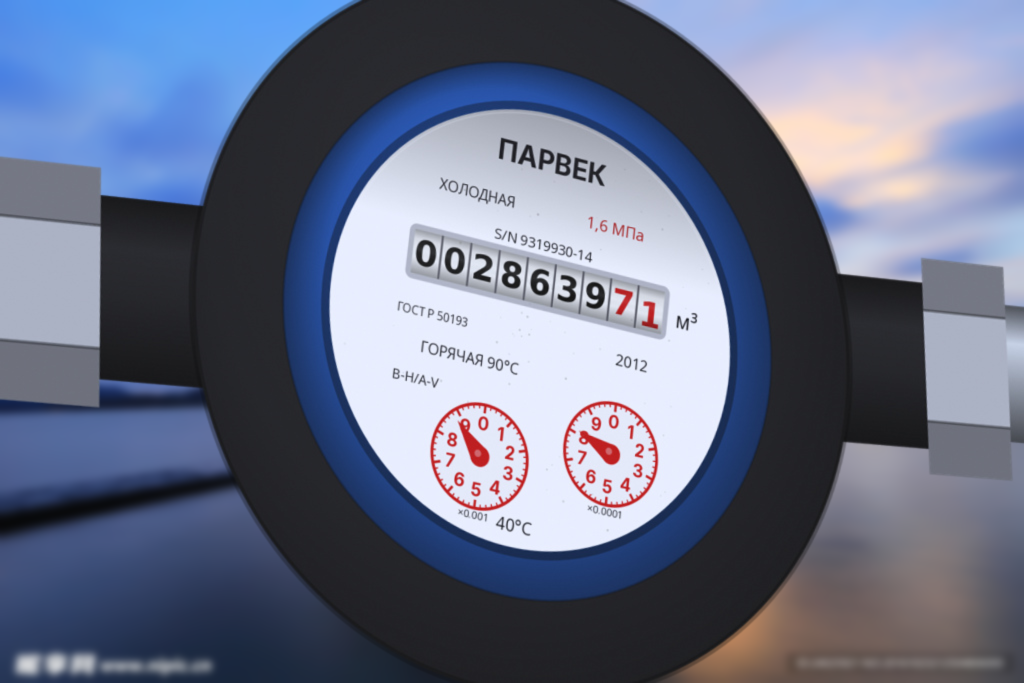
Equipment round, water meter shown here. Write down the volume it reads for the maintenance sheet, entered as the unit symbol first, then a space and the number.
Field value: m³ 28639.7088
